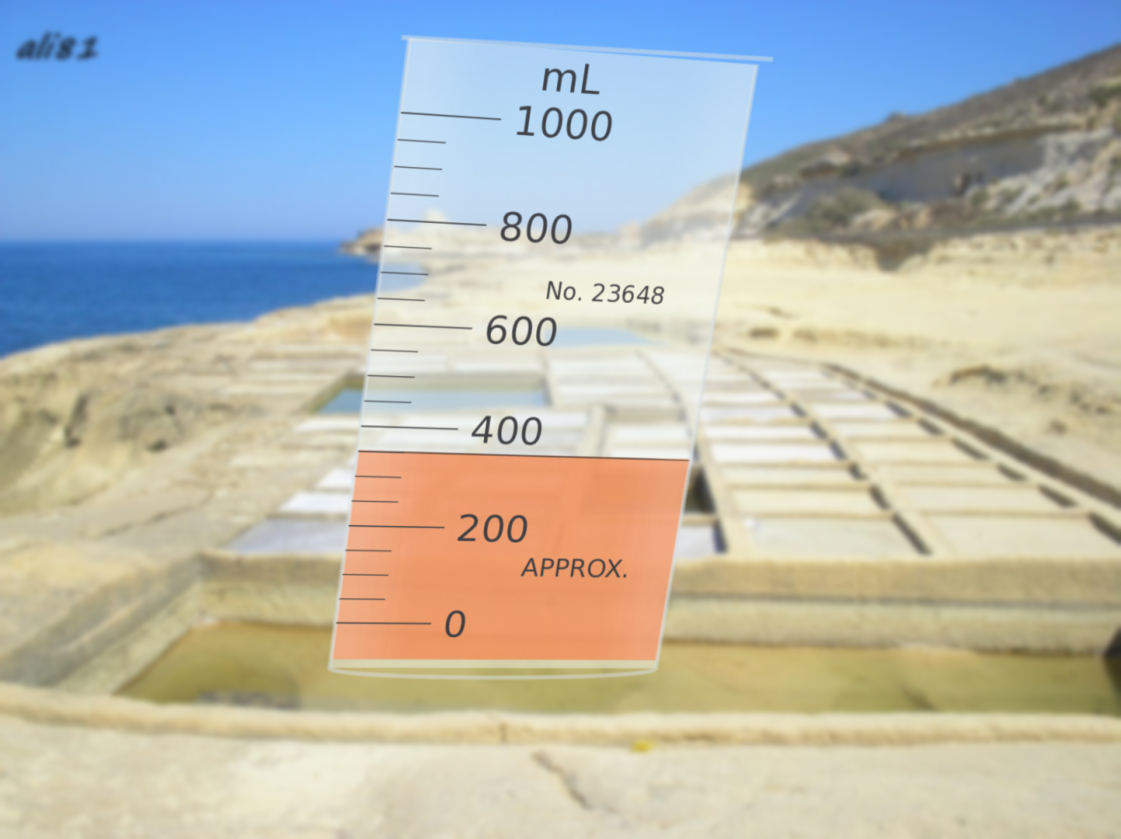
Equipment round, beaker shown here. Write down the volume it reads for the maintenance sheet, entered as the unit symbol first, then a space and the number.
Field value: mL 350
